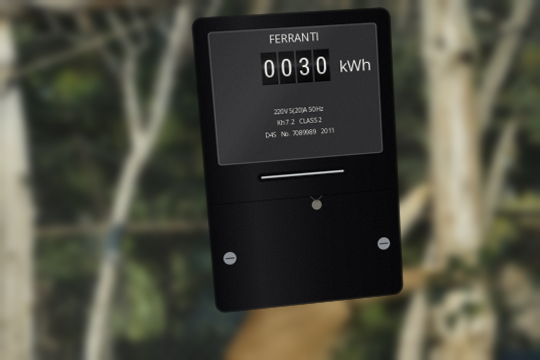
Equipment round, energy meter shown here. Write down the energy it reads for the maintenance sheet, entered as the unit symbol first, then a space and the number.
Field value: kWh 30
